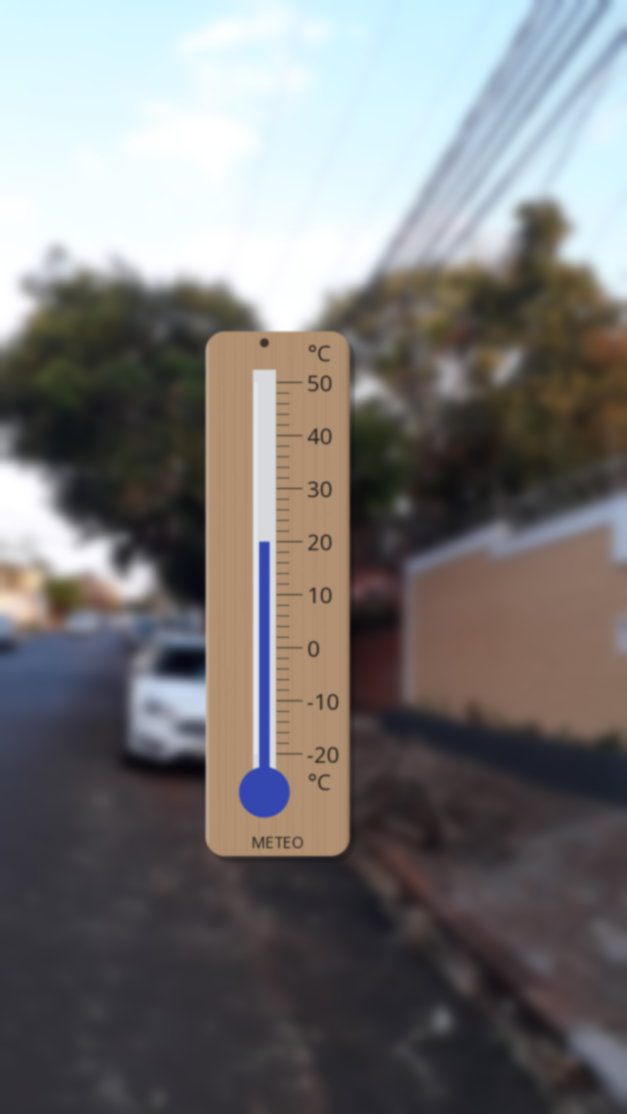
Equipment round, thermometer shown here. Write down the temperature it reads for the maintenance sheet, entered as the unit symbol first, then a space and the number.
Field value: °C 20
